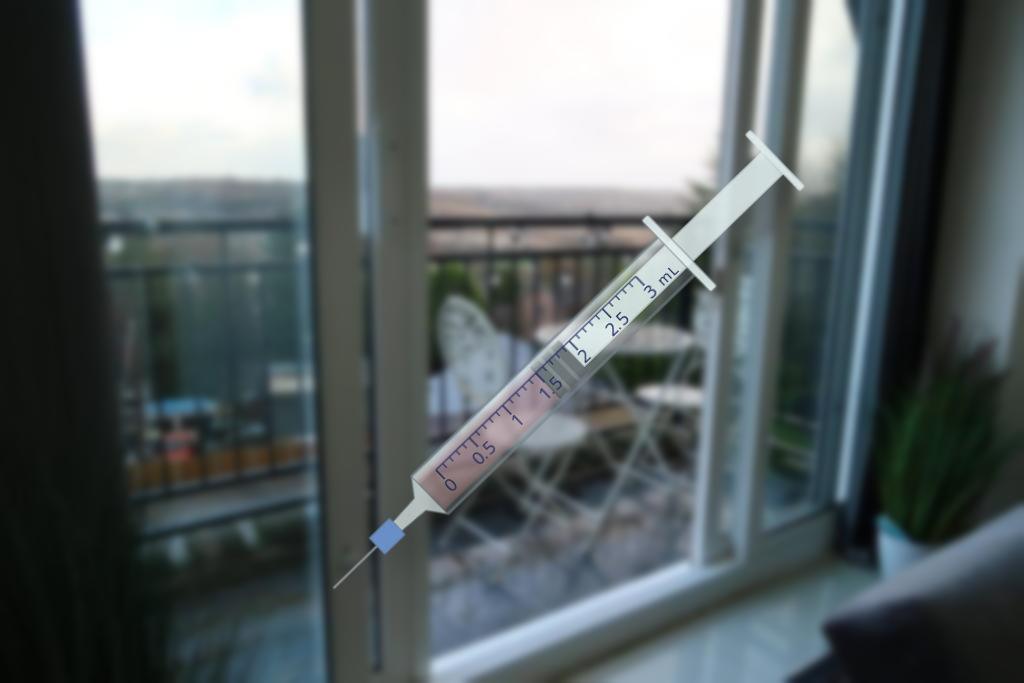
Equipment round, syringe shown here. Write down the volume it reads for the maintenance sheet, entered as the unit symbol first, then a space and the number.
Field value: mL 1.5
